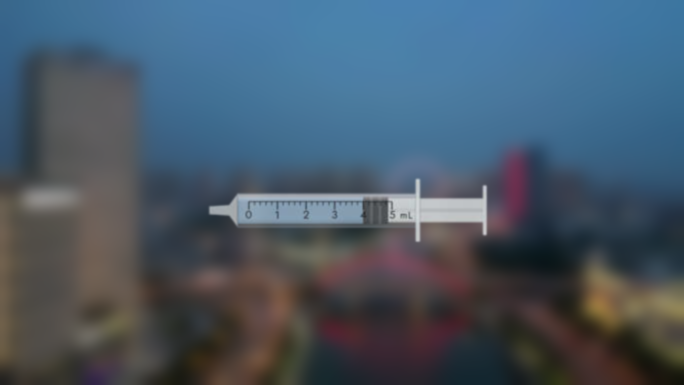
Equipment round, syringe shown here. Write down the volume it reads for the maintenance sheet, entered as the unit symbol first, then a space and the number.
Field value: mL 4
